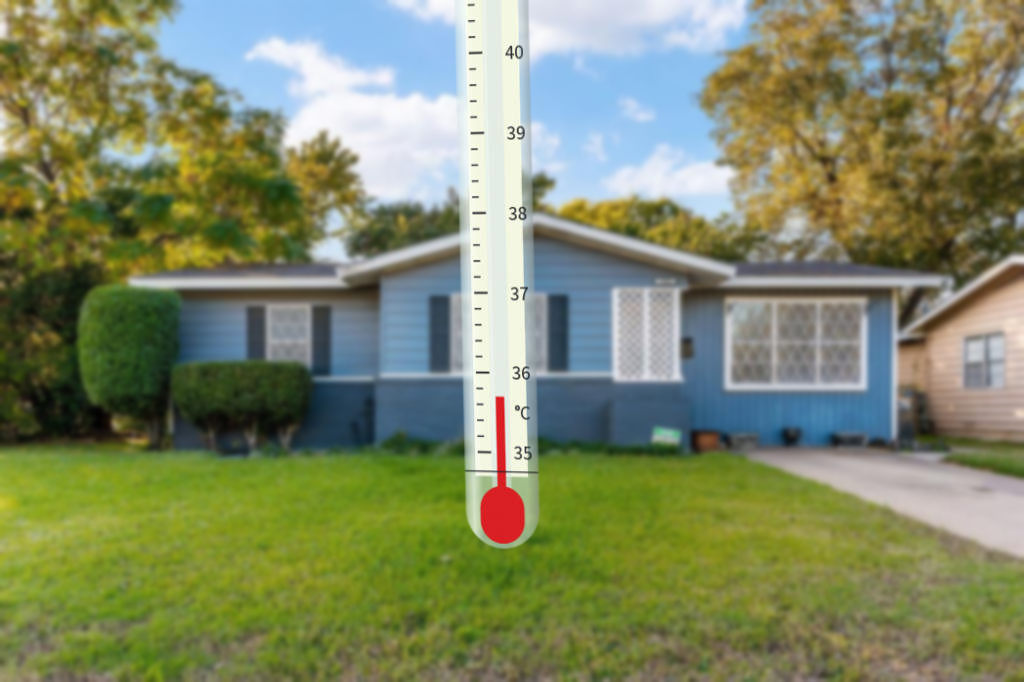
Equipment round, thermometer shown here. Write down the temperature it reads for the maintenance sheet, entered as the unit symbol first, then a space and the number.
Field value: °C 35.7
